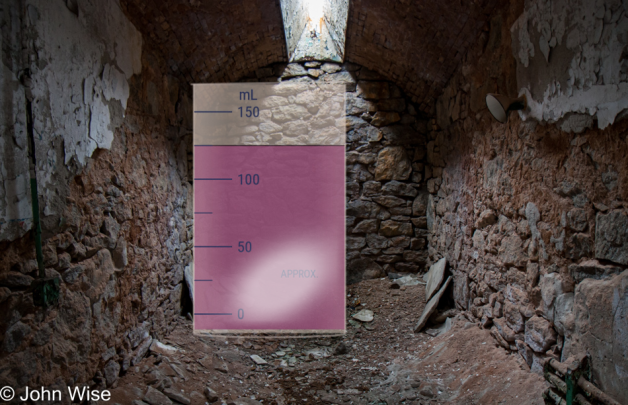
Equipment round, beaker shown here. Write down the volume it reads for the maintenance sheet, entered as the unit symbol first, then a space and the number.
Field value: mL 125
